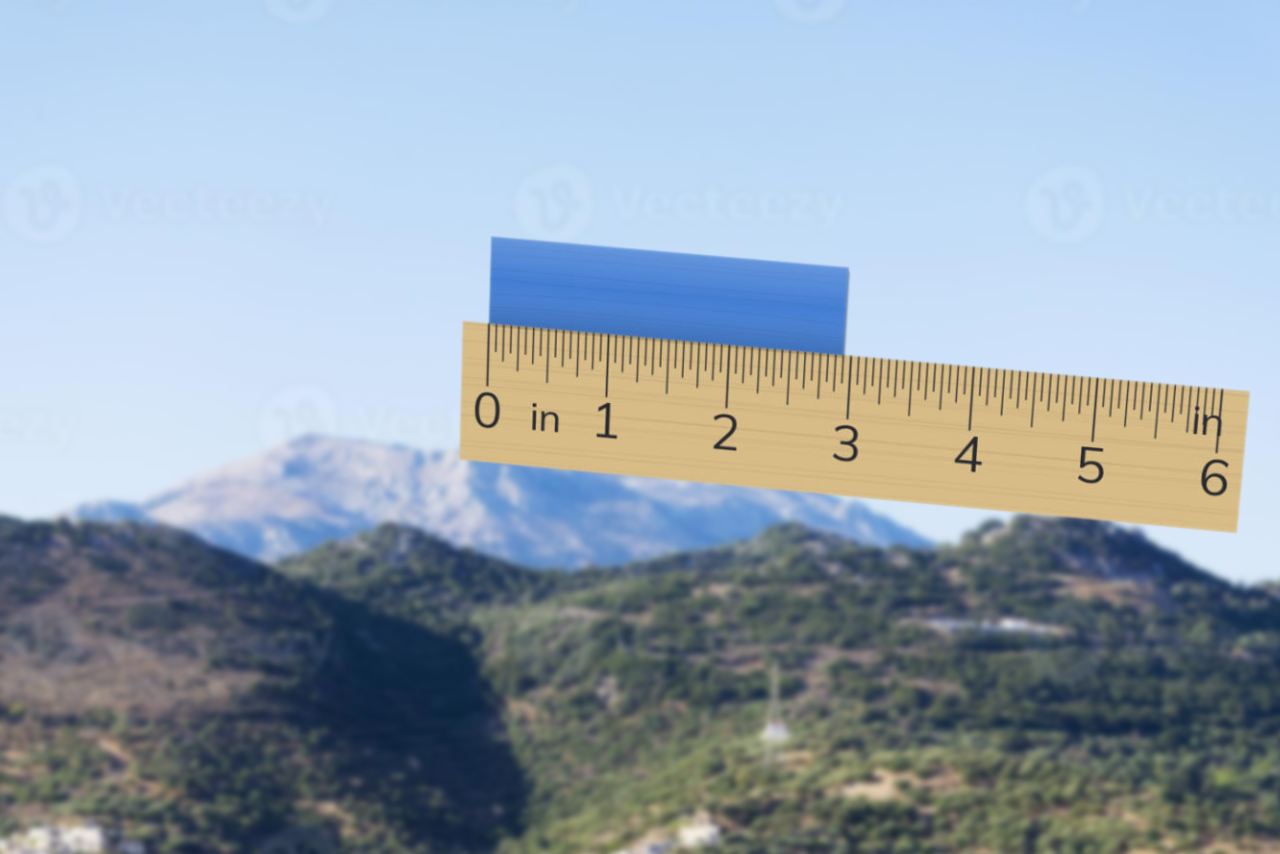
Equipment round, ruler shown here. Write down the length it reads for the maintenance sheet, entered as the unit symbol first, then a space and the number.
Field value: in 2.9375
